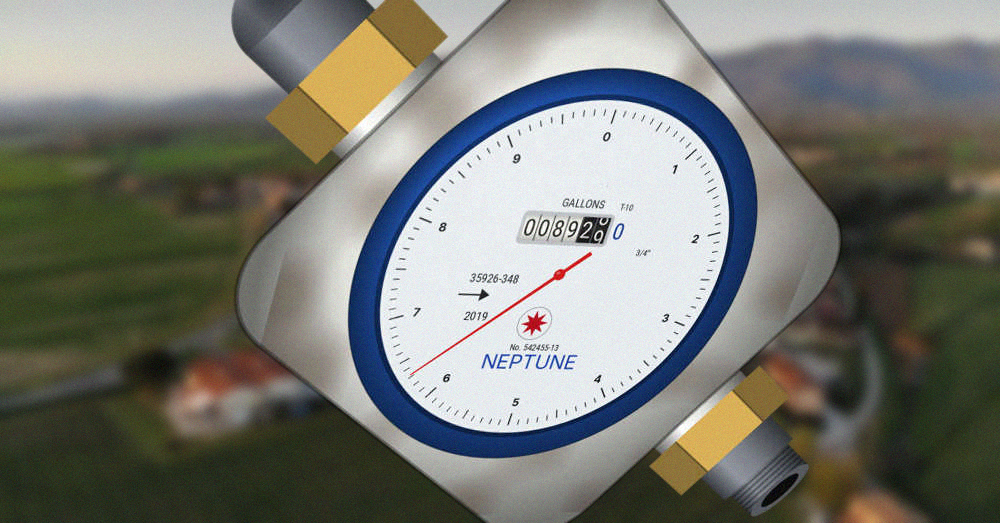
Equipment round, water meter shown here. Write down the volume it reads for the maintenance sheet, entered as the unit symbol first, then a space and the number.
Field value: gal 89286.3
